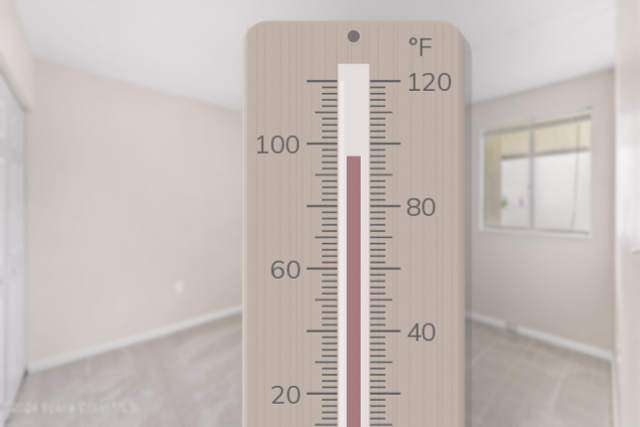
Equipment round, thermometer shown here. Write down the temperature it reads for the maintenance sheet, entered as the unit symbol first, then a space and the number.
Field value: °F 96
